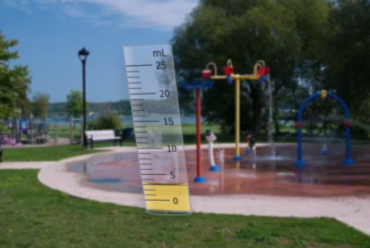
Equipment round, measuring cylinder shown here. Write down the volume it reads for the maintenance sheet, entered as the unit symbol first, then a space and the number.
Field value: mL 3
